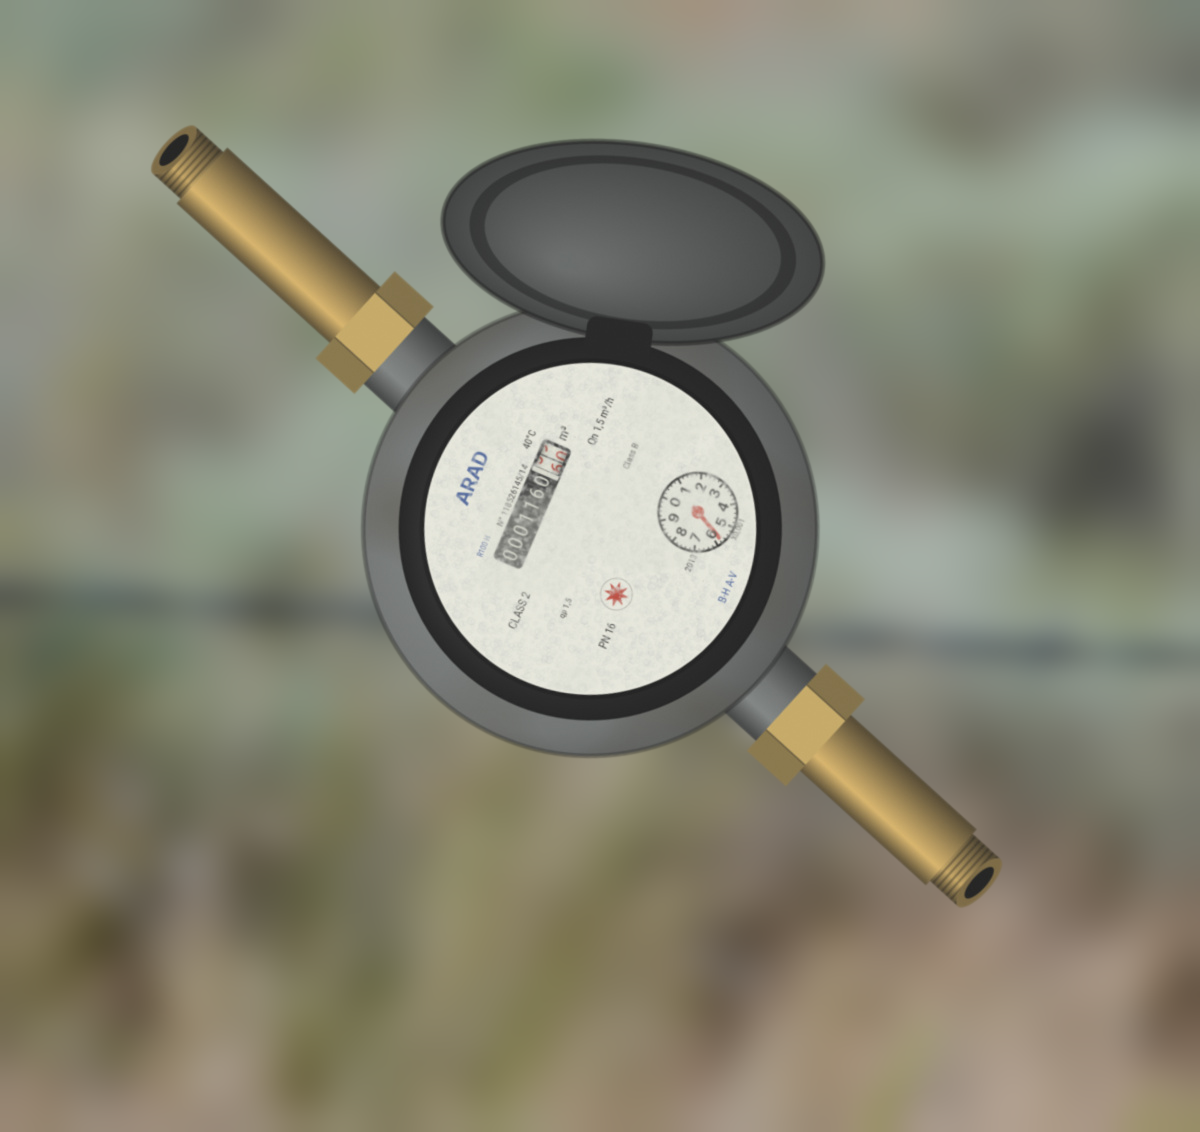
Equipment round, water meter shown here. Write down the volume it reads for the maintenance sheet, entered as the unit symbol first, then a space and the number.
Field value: m³ 1160.595
